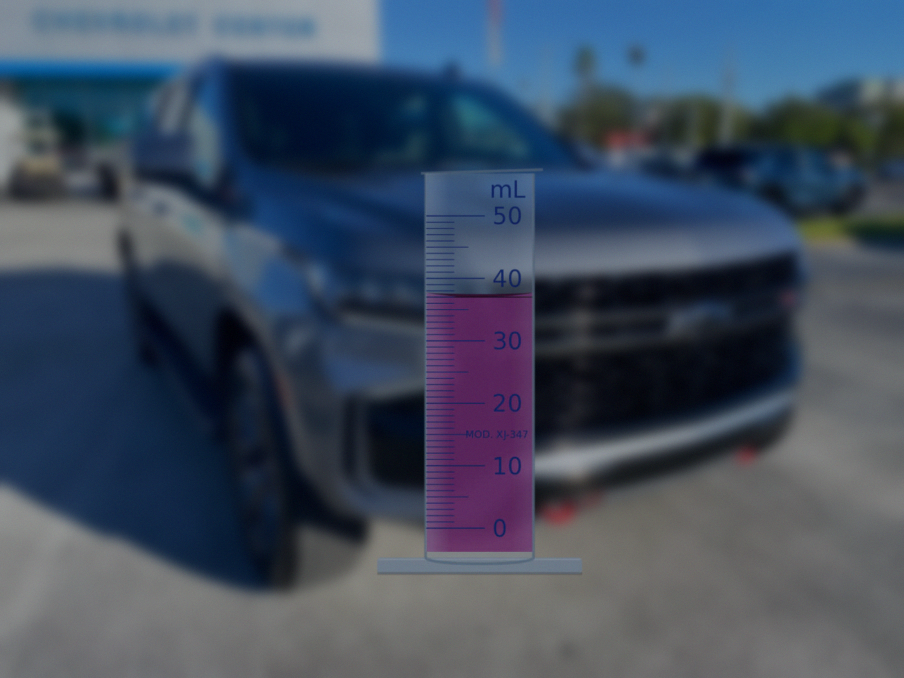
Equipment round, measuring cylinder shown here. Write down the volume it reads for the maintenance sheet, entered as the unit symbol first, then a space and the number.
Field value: mL 37
